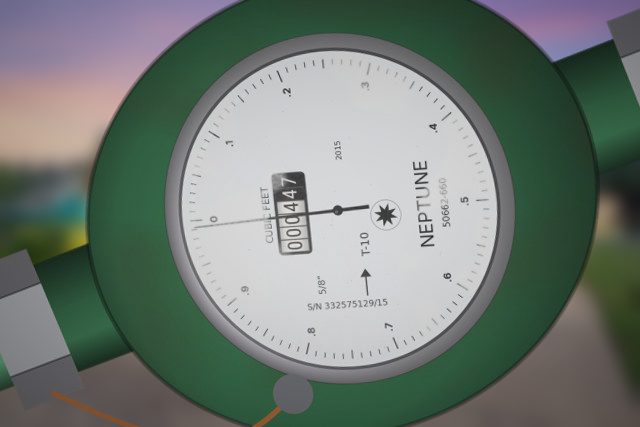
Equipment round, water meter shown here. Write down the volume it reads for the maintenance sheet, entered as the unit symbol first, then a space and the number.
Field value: ft³ 446.99
